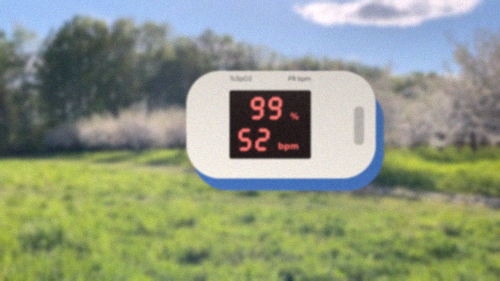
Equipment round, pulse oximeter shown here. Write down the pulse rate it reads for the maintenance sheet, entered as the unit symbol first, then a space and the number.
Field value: bpm 52
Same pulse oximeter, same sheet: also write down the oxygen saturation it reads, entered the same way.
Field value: % 99
